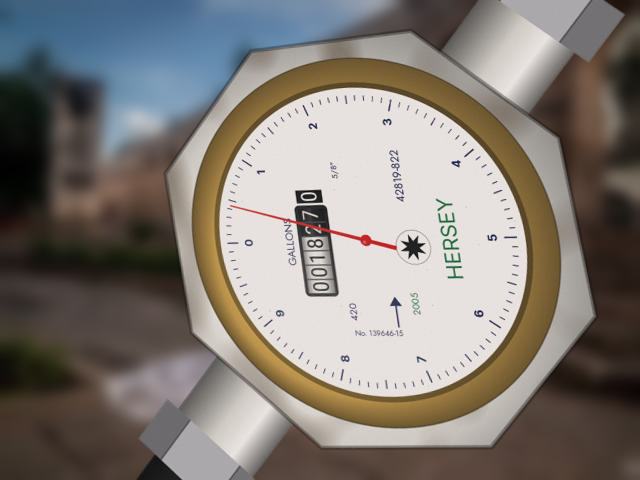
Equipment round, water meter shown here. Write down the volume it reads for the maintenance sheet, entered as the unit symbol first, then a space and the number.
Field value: gal 18270.4
